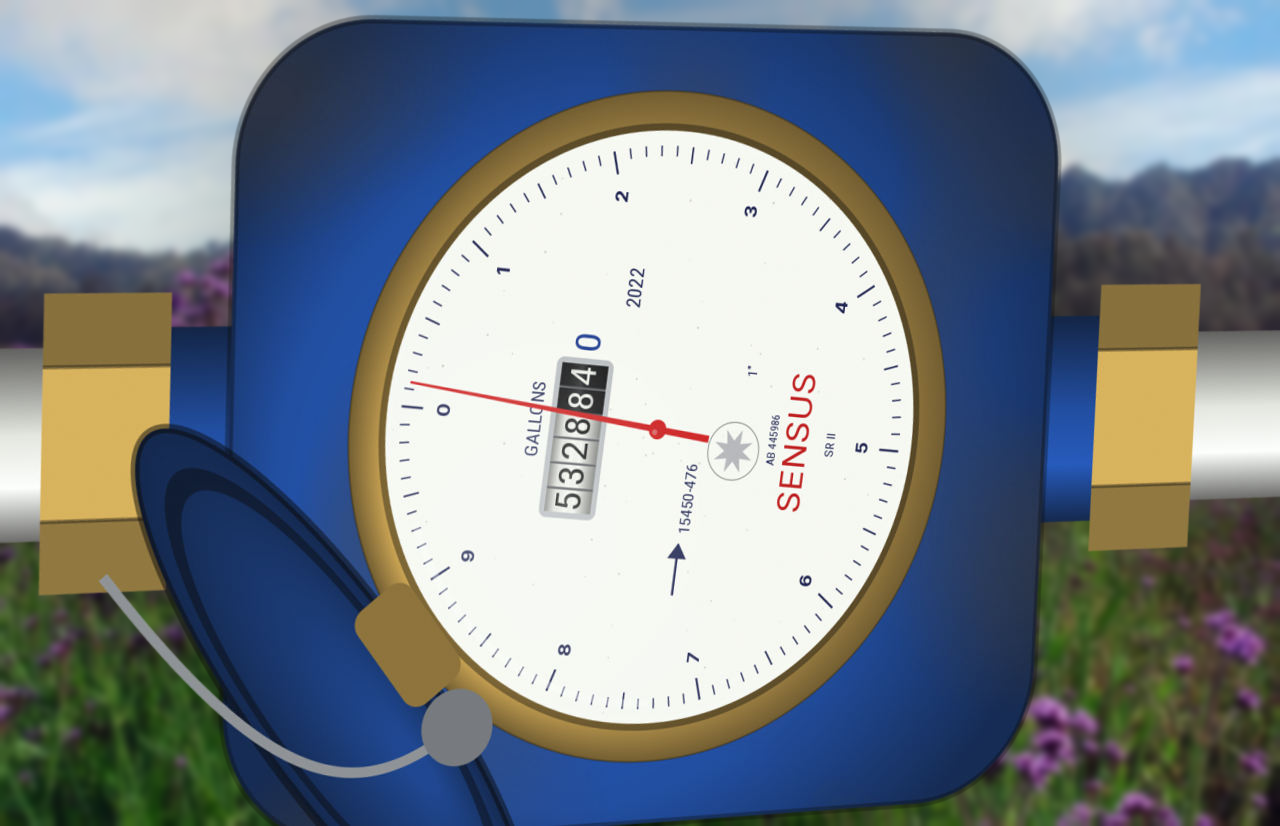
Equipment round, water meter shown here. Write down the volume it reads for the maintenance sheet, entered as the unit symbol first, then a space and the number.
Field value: gal 5328840.1
